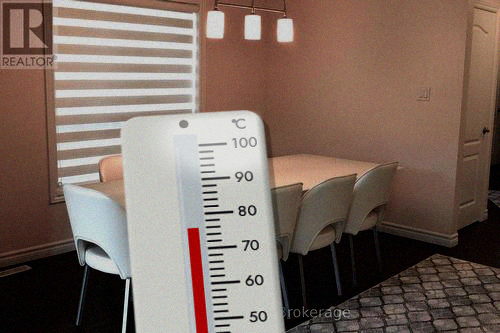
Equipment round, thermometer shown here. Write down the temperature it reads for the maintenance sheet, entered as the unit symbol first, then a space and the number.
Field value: °C 76
